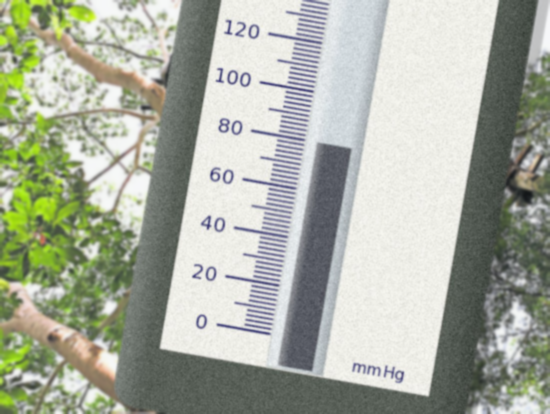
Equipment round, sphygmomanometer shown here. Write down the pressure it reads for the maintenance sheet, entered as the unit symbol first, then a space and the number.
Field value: mmHg 80
